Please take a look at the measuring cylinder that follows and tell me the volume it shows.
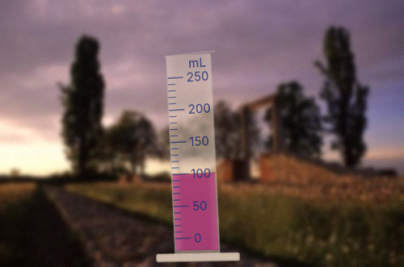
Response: 100 mL
